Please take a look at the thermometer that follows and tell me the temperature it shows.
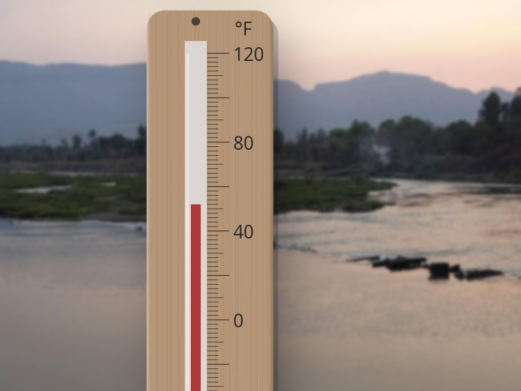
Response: 52 °F
